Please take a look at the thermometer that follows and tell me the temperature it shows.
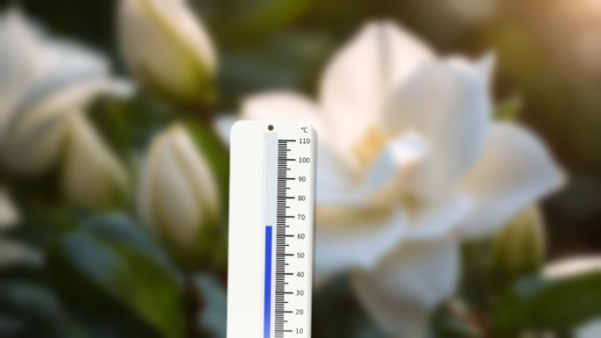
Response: 65 °C
